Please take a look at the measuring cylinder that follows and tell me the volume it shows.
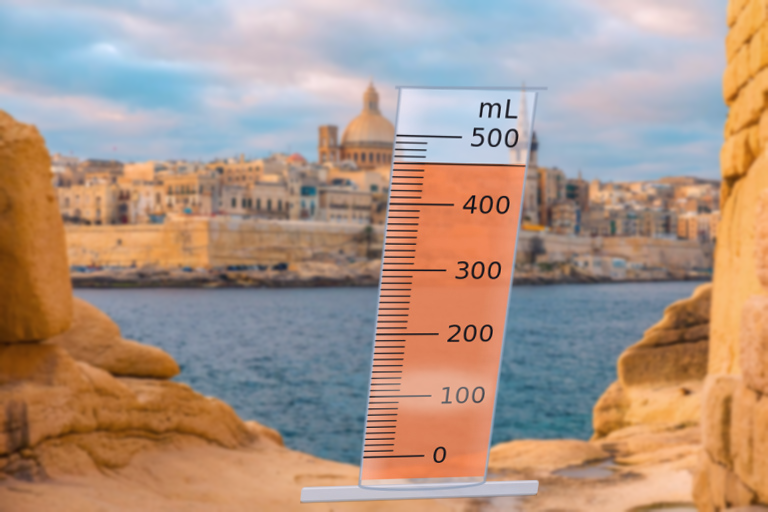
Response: 460 mL
